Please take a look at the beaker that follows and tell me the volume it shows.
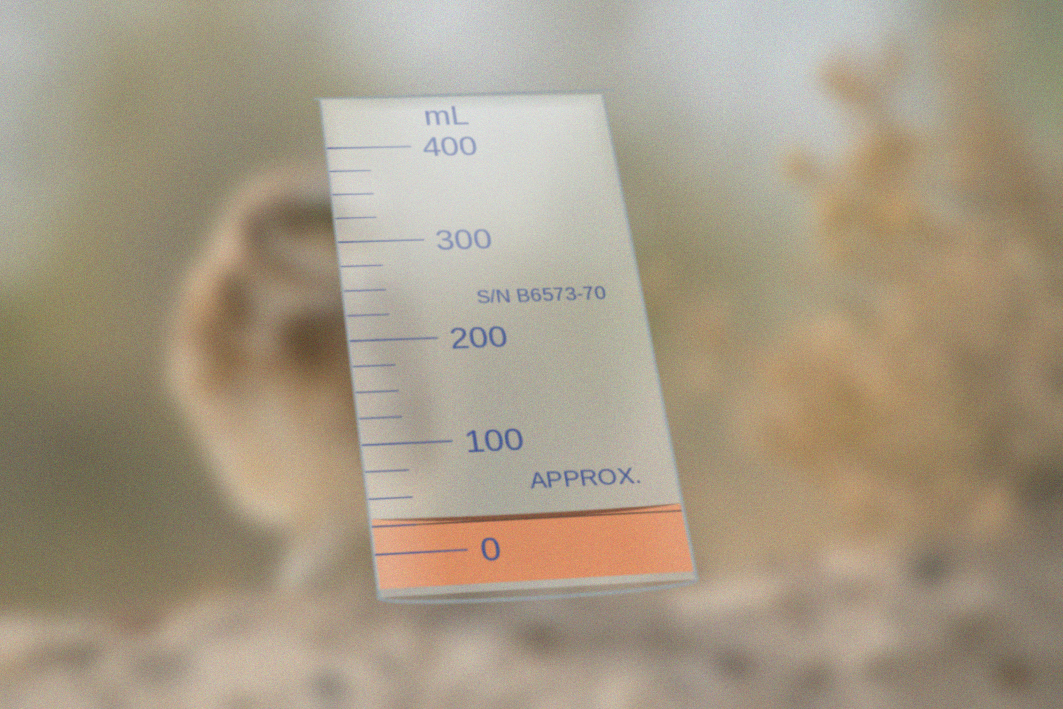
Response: 25 mL
